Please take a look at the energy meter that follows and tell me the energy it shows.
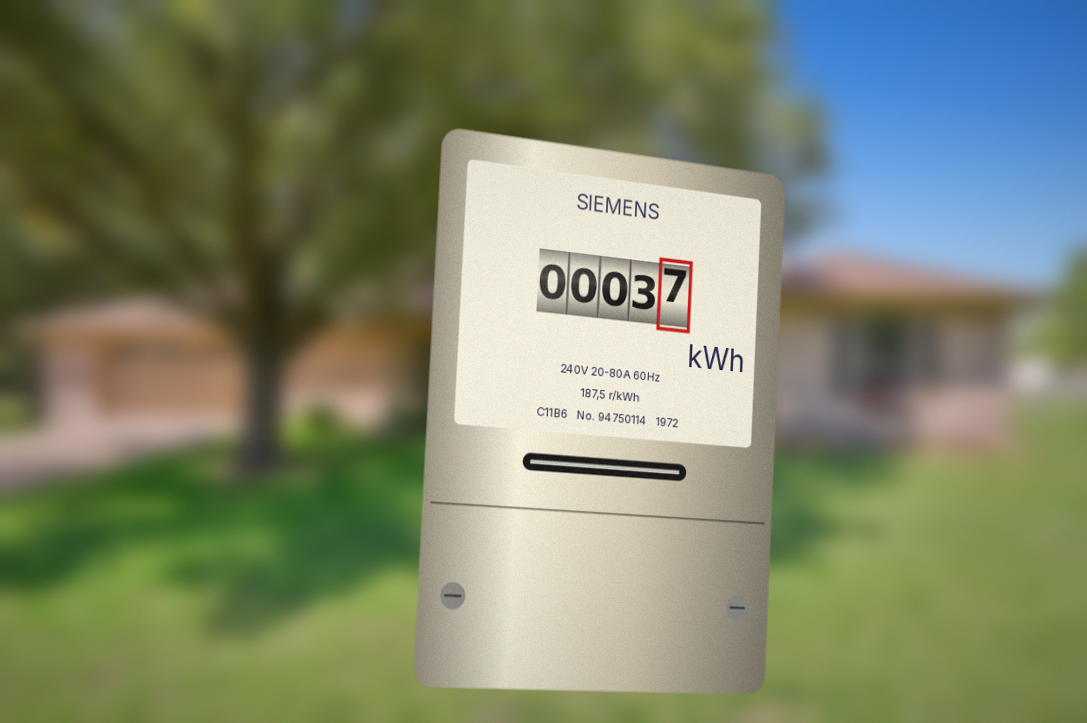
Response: 3.7 kWh
